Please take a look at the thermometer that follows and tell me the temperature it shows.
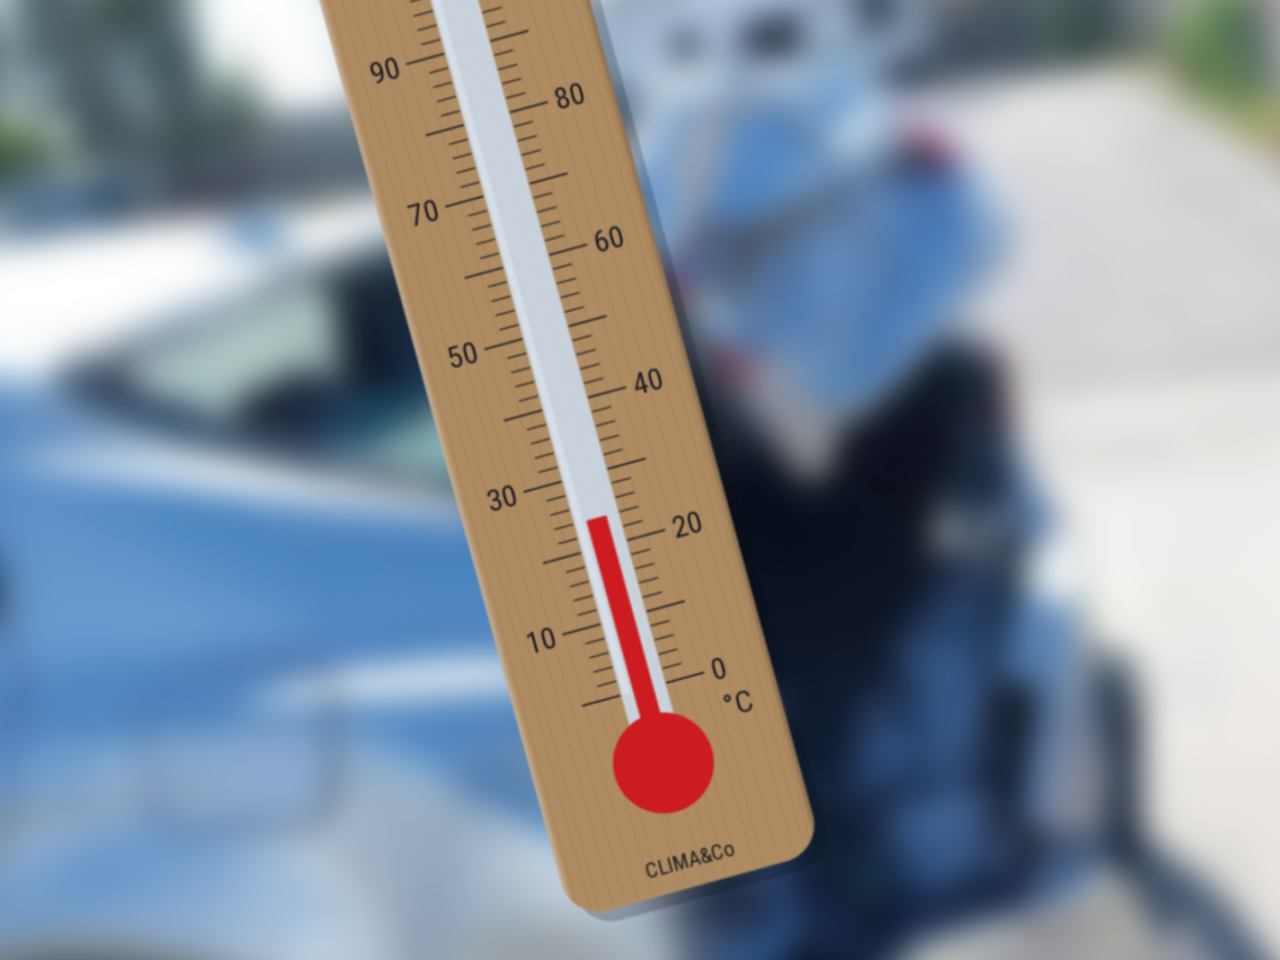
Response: 24 °C
